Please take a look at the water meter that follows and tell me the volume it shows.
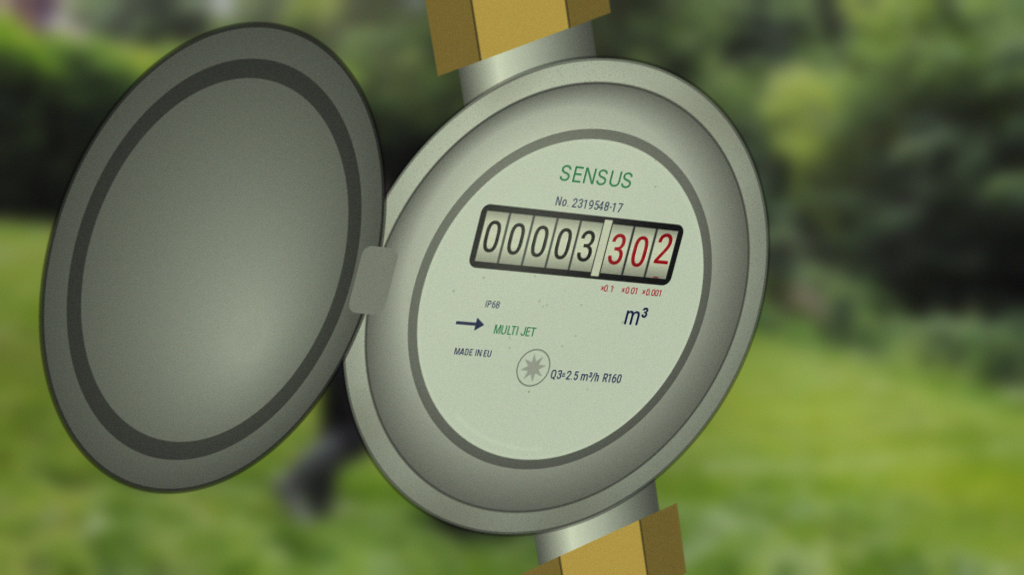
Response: 3.302 m³
